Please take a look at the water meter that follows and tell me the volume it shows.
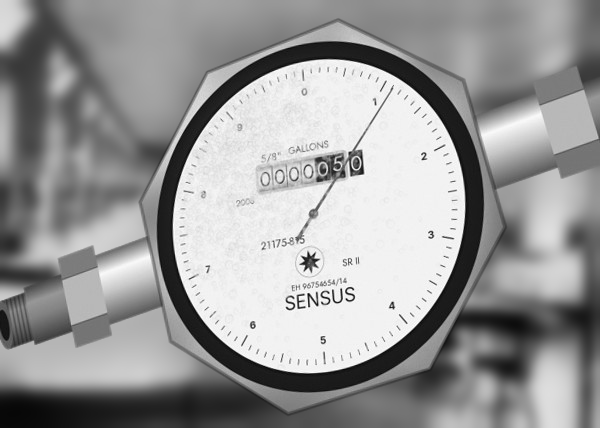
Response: 51.1 gal
